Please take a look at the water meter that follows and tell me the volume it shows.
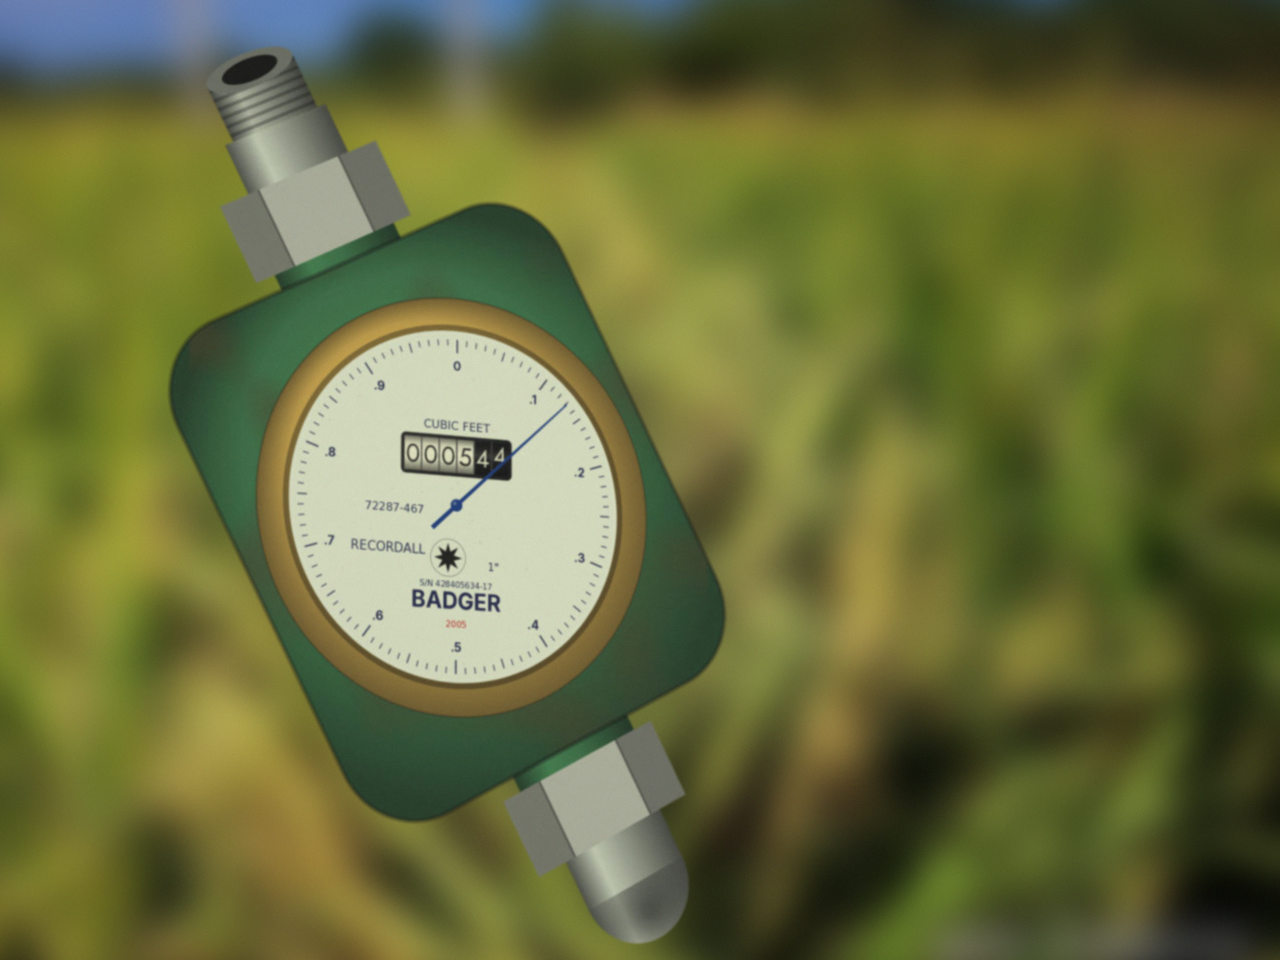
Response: 544.13 ft³
